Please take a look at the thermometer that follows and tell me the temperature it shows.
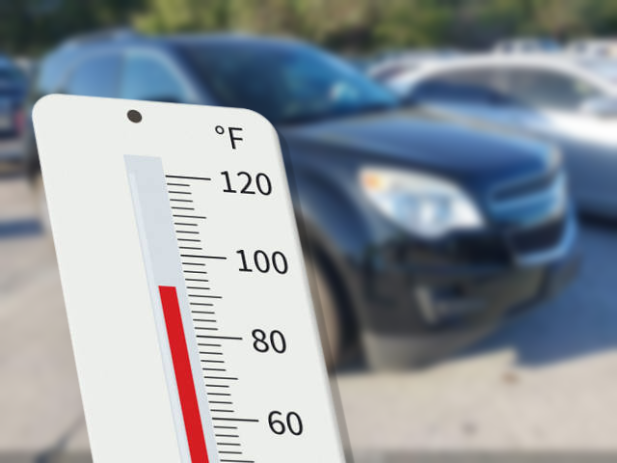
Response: 92 °F
